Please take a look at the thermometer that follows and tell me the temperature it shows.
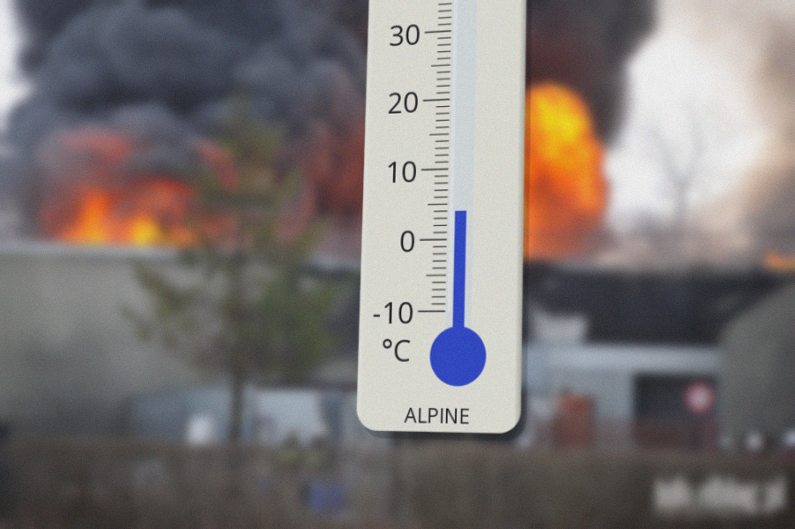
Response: 4 °C
